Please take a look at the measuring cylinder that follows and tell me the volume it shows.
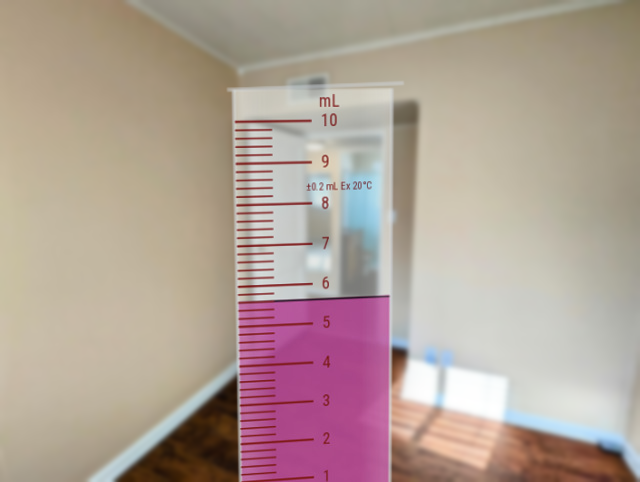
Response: 5.6 mL
